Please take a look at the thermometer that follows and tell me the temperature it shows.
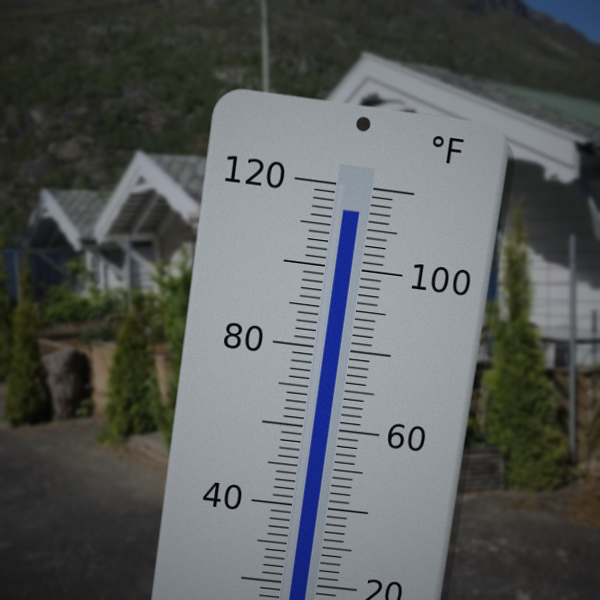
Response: 114 °F
